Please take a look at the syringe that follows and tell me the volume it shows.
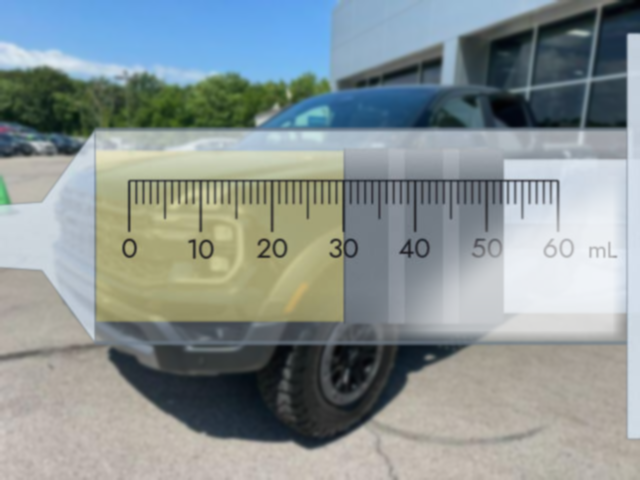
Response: 30 mL
